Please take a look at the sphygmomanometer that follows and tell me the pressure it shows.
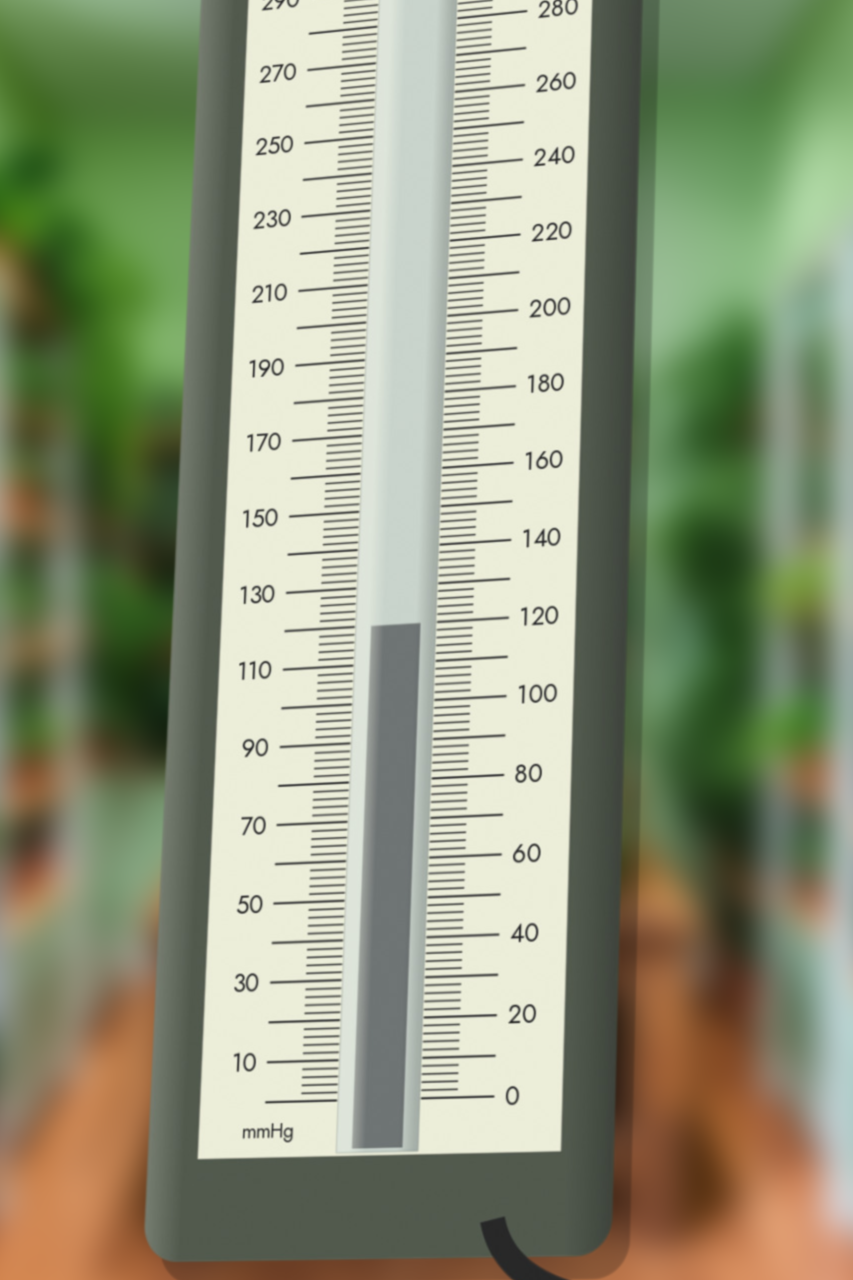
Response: 120 mmHg
